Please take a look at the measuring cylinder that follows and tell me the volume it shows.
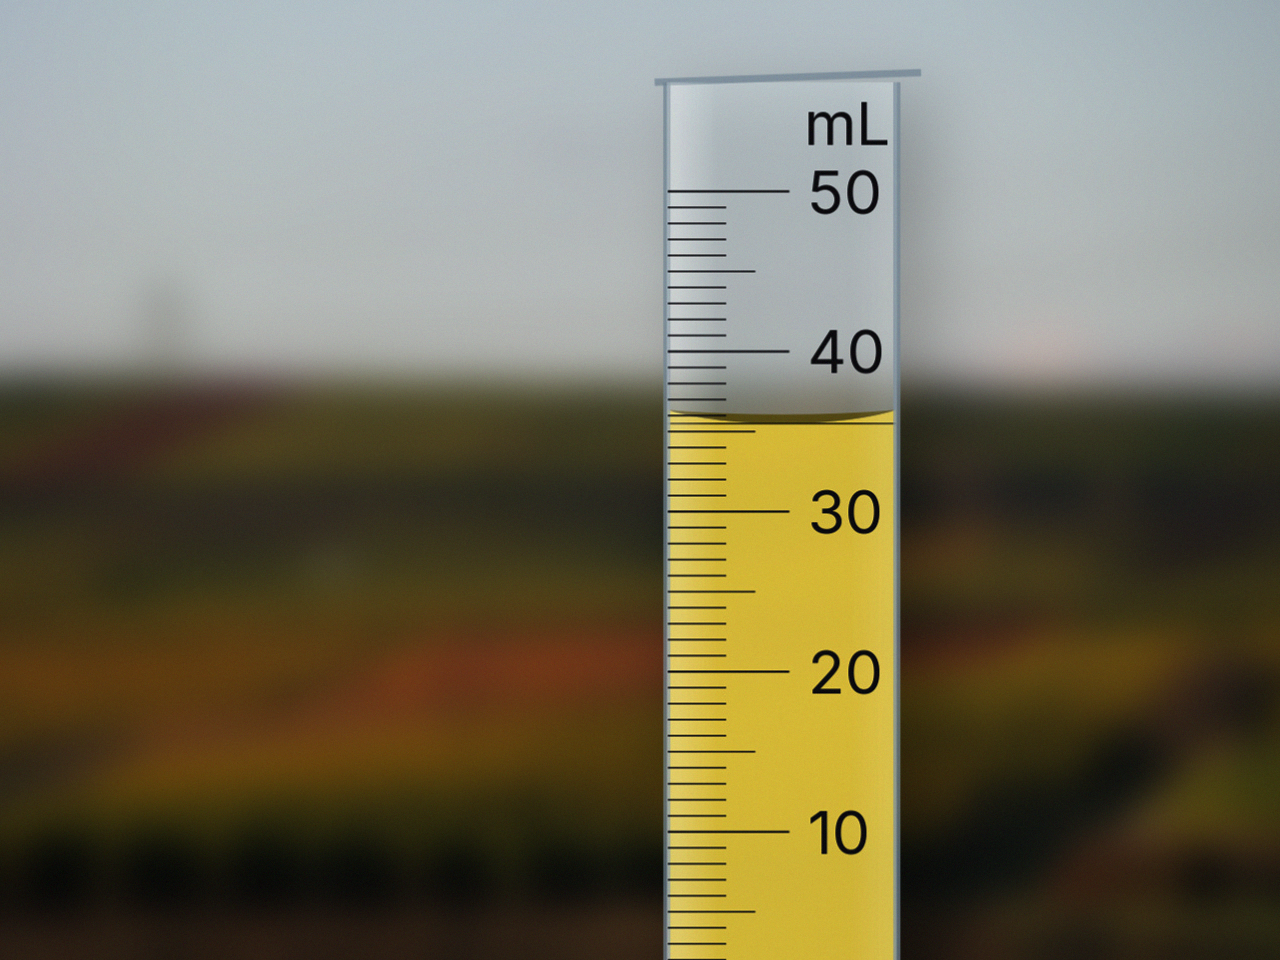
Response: 35.5 mL
